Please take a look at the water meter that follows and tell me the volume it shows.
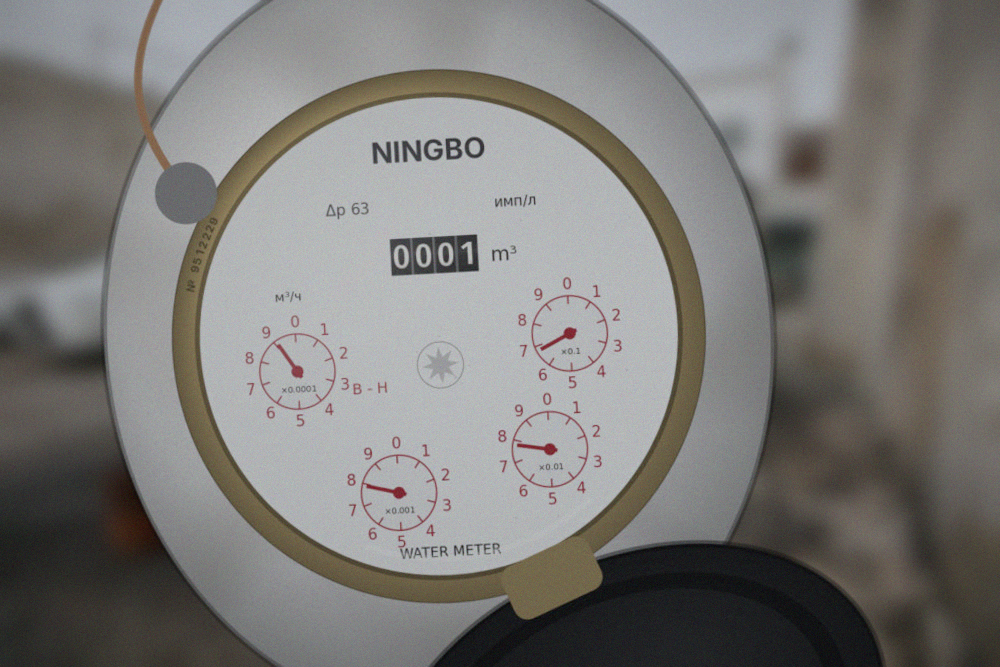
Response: 1.6779 m³
